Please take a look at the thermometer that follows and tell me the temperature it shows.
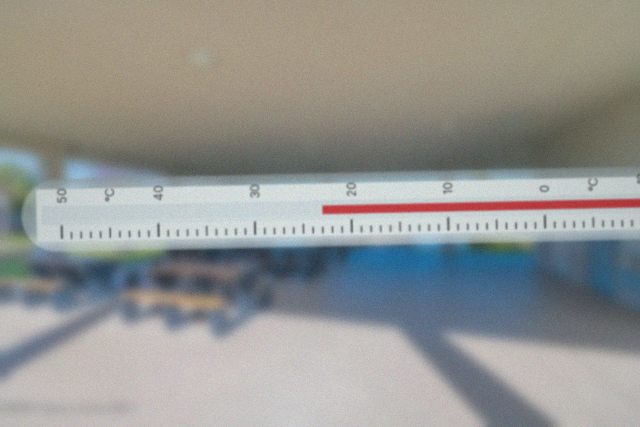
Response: 23 °C
